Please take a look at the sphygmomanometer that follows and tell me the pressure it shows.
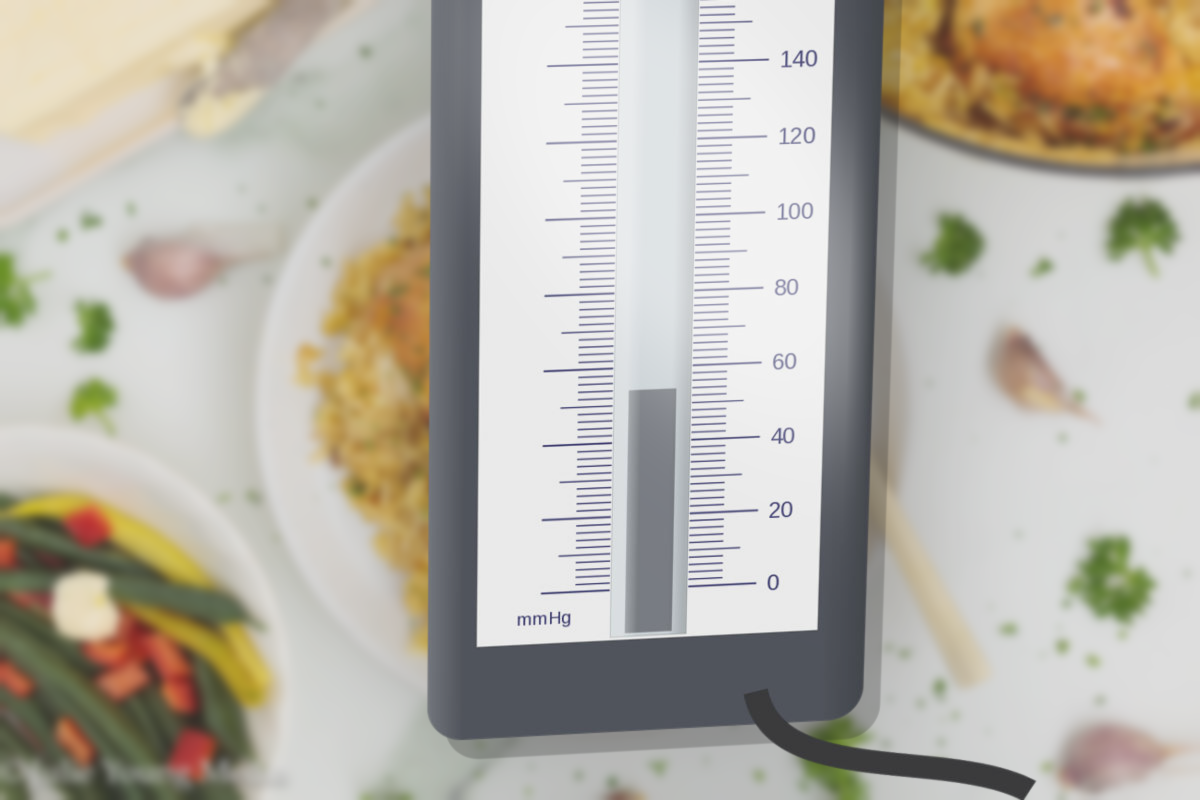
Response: 54 mmHg
